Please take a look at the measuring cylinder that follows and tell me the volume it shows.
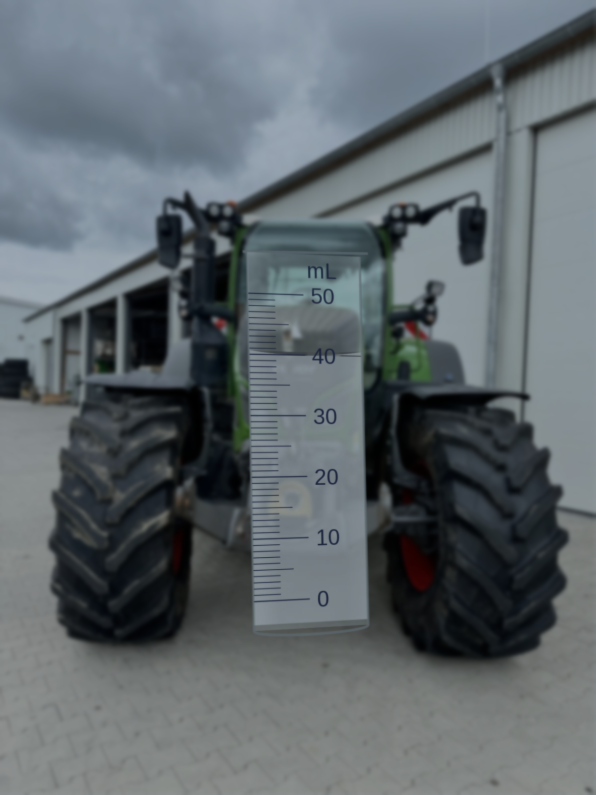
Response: 40 mL
